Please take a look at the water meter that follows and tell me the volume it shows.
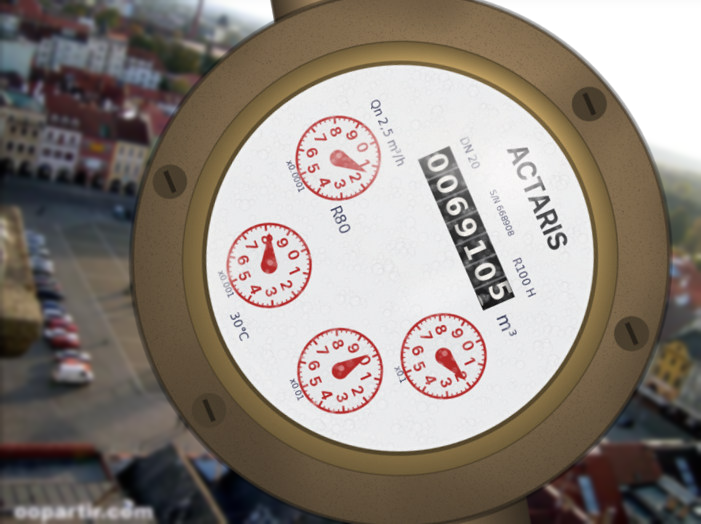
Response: 69105.1981 m³
